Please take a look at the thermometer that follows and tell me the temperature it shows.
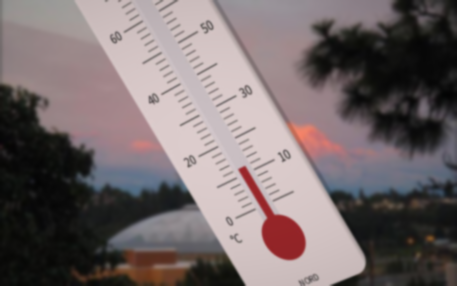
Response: 12 °C
